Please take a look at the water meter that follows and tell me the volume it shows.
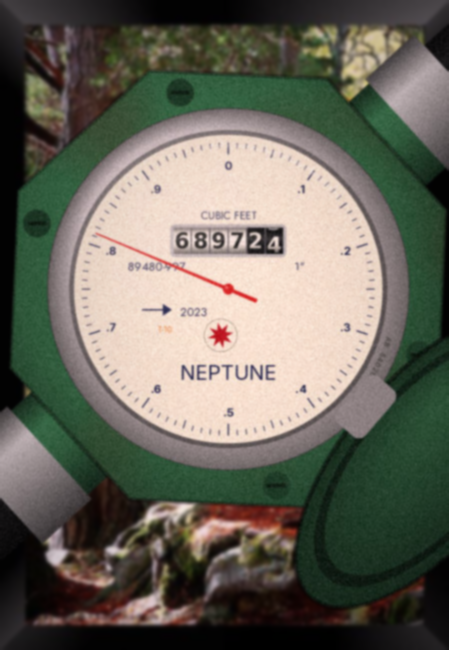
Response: 689723.81 ft³
